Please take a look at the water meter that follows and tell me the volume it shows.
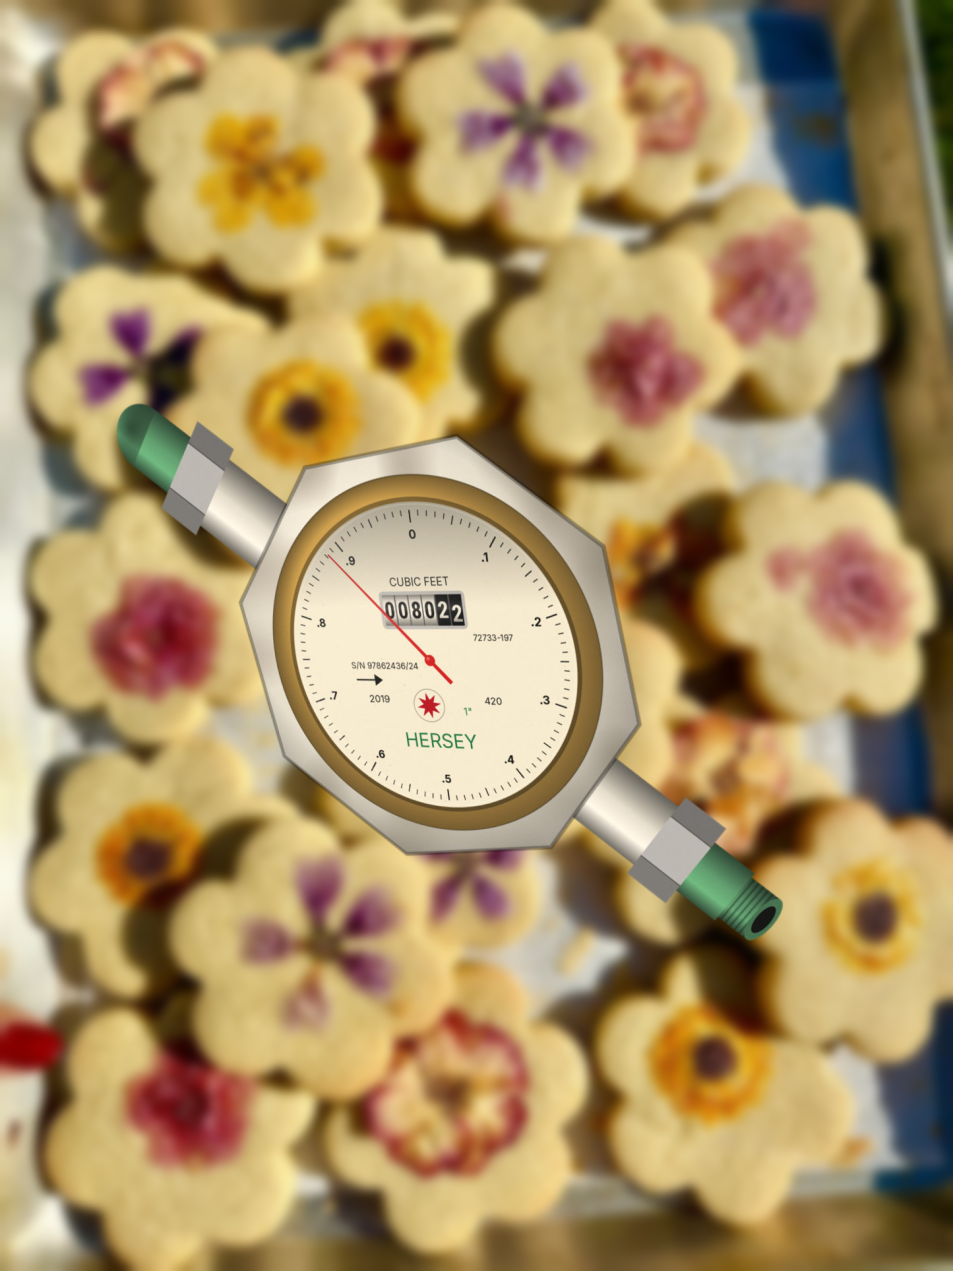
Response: 8021.88 ft³
